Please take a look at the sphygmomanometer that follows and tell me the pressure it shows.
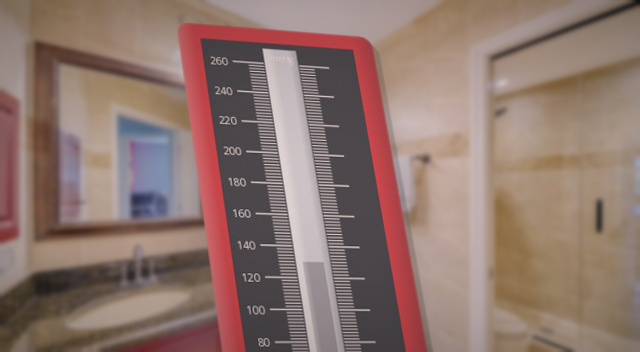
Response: 130 mmHg
